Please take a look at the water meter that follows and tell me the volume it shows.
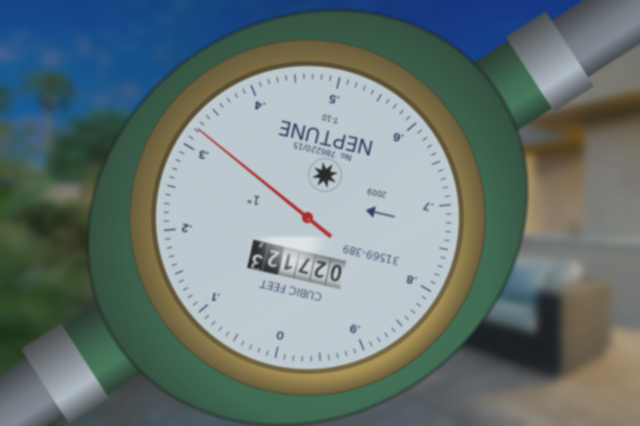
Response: 27123.32 ft³
